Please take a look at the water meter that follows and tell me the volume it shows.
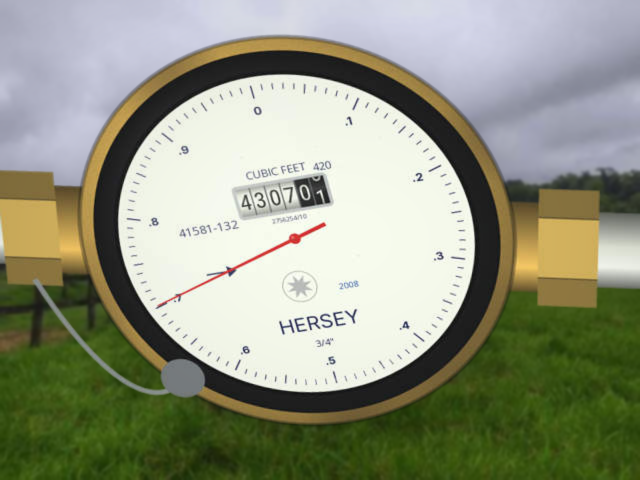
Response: 430700.70 ft³
